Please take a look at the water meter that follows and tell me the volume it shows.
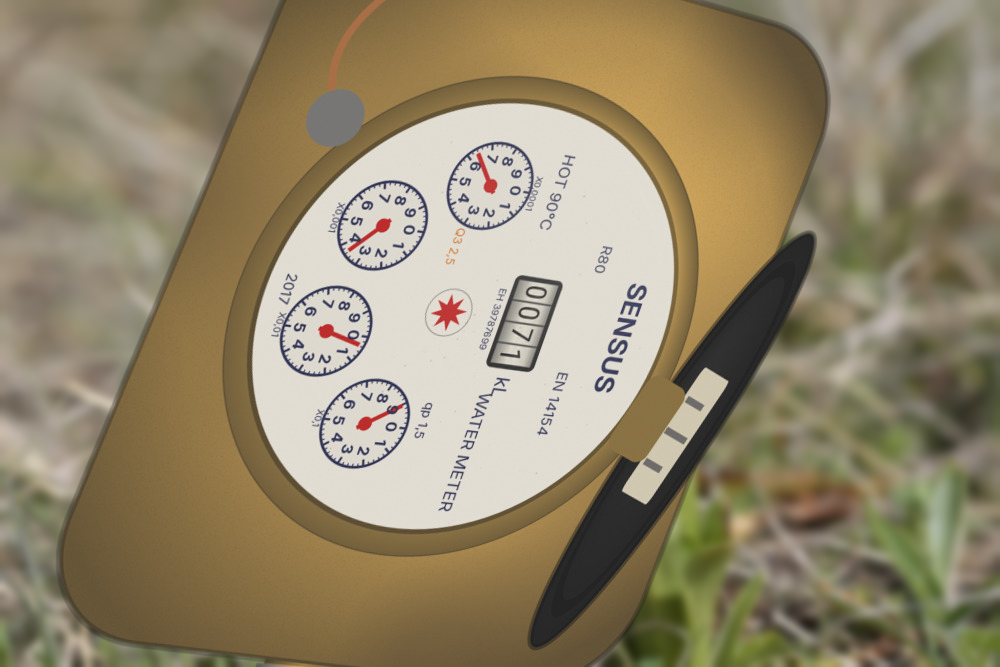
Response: 70.9036 kL
